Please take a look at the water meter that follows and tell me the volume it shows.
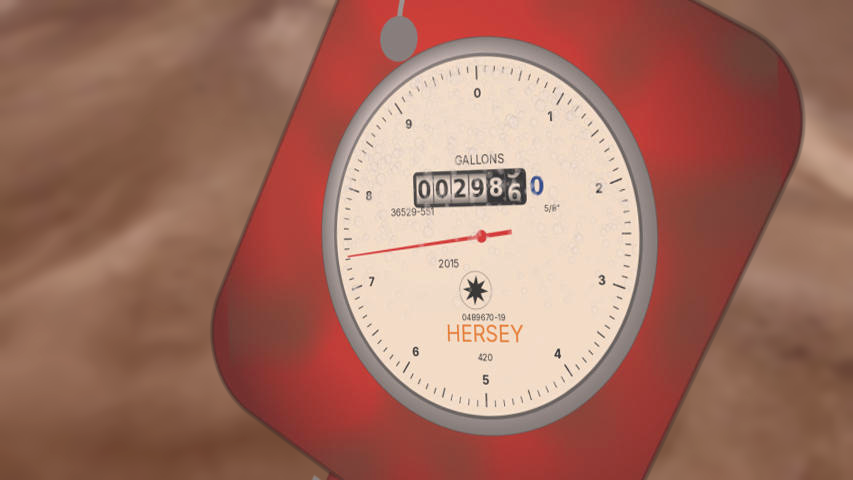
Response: 29857.3 gal
